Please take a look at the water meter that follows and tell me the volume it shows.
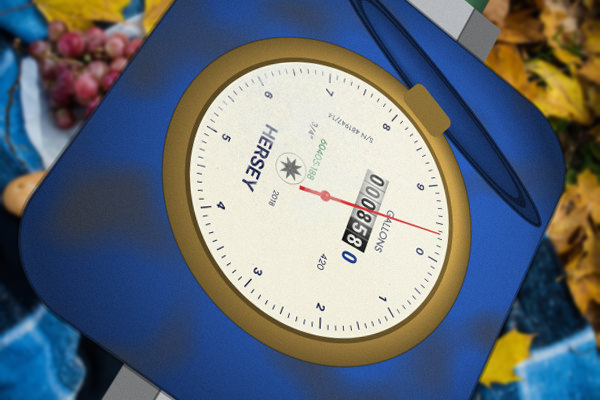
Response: 8579.6 gal
